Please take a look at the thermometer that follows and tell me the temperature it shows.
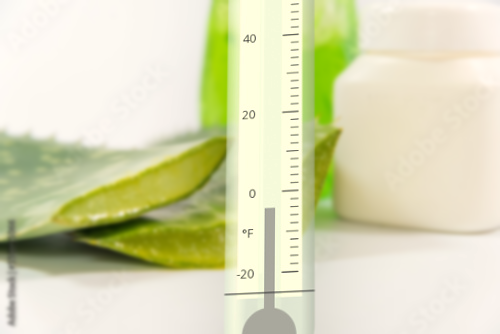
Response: -4 °F
